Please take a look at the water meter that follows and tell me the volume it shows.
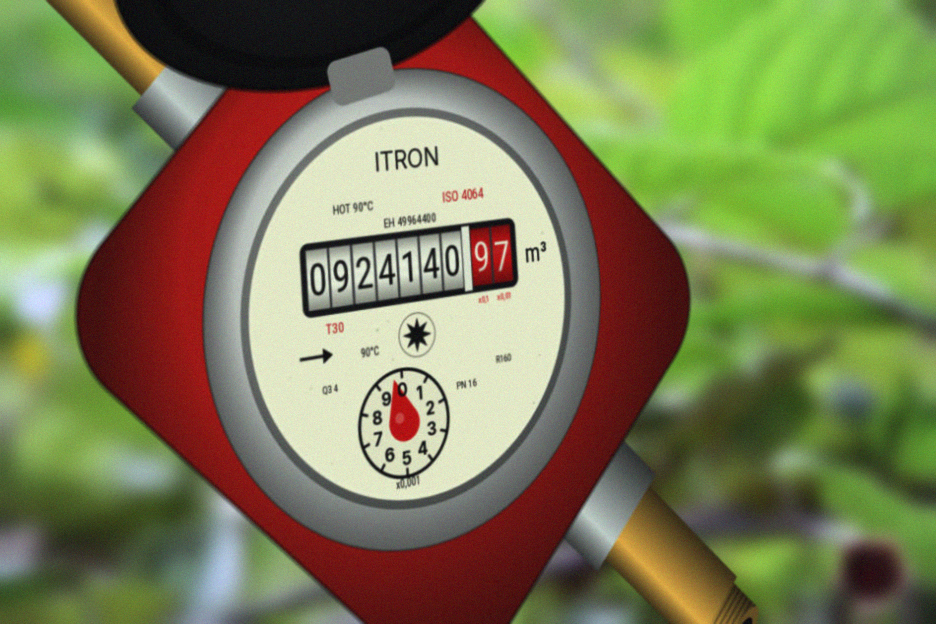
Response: 924140.969 m³
